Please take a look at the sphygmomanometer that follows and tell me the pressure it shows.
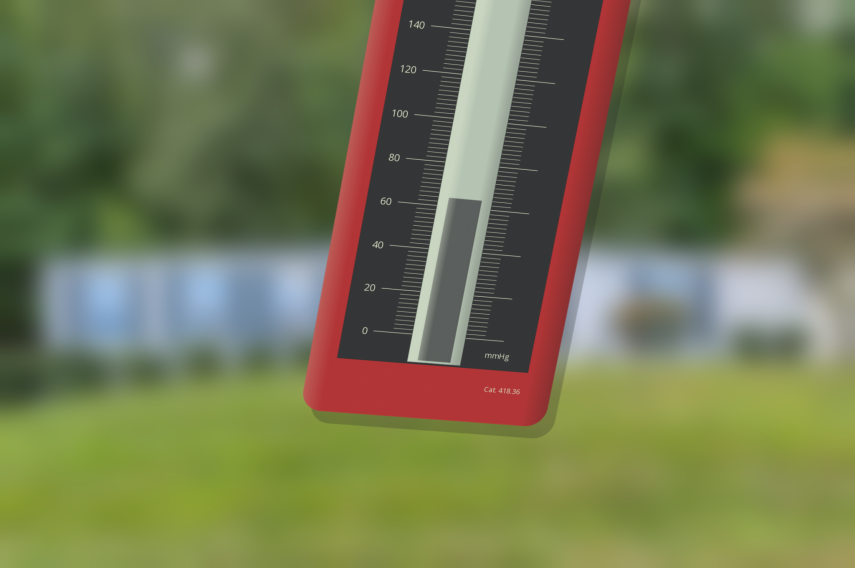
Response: 64 mmHg
